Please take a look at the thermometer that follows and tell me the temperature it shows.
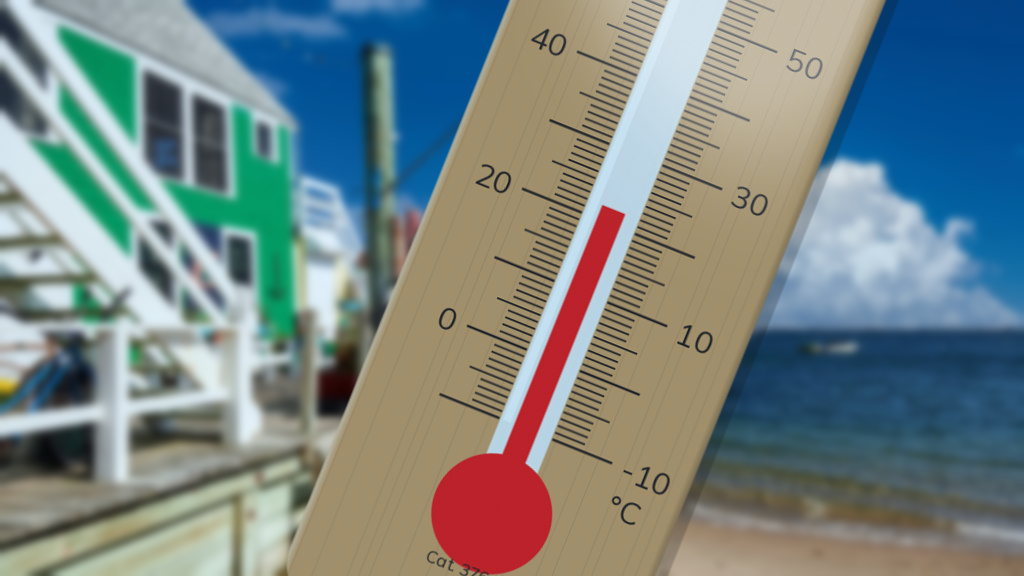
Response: 22 °C
